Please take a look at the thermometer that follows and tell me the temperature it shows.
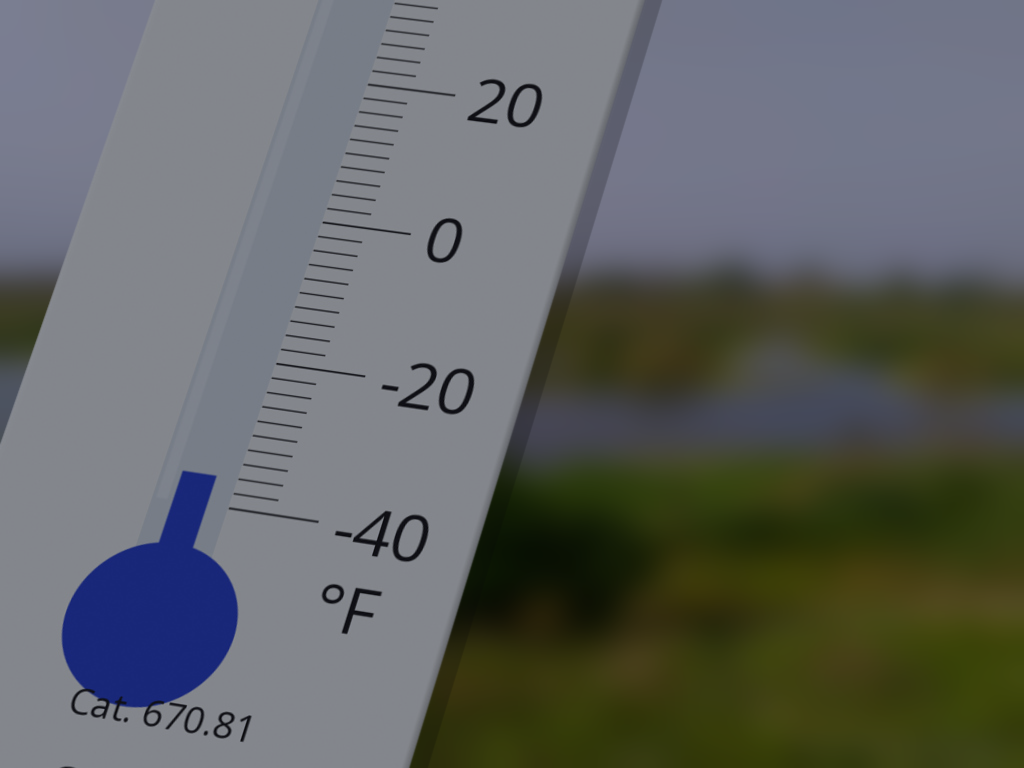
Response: -36 °F
